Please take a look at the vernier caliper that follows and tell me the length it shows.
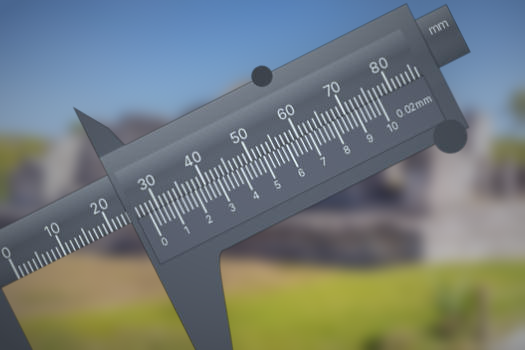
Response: 28.0 mm
